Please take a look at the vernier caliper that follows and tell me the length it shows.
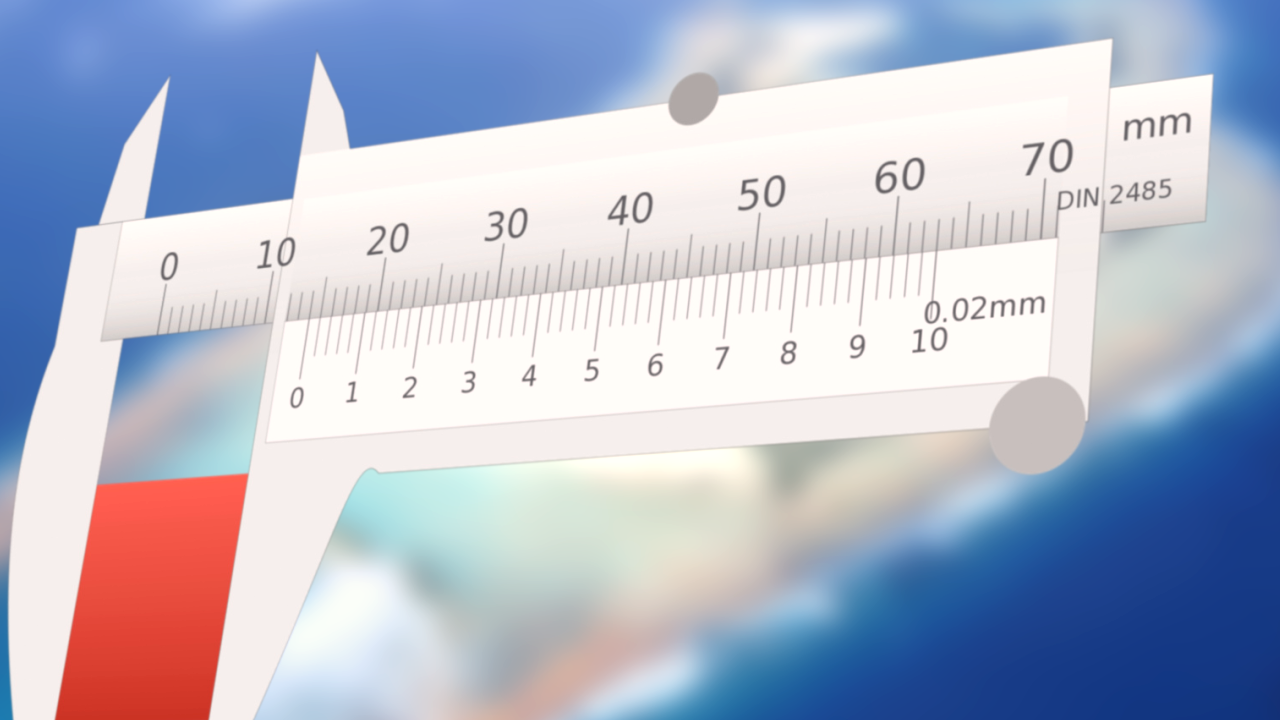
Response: 14.0 mm
